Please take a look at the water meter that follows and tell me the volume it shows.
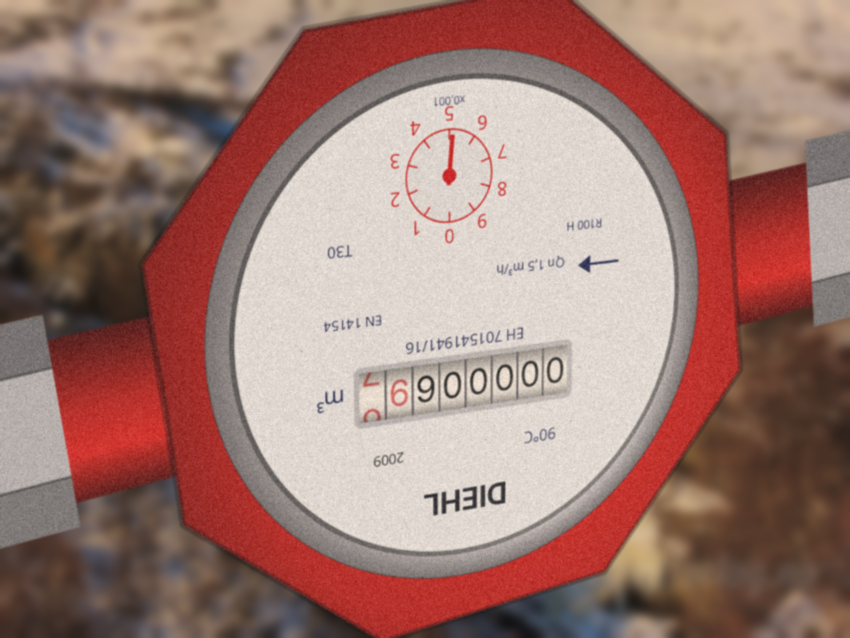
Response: 6.965 m³
